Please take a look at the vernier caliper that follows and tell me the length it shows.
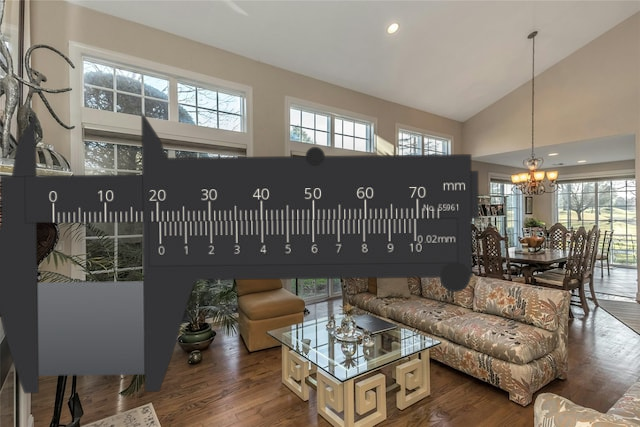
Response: 20.5 mm
